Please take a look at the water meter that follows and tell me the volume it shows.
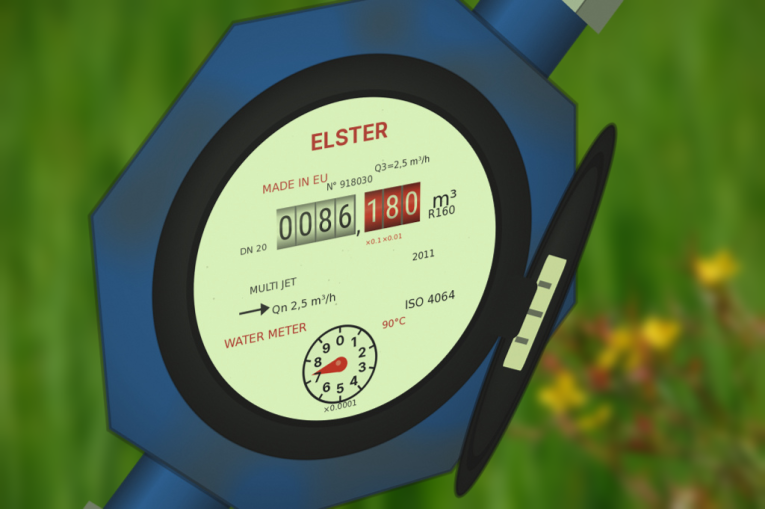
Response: 86.1807 m³
